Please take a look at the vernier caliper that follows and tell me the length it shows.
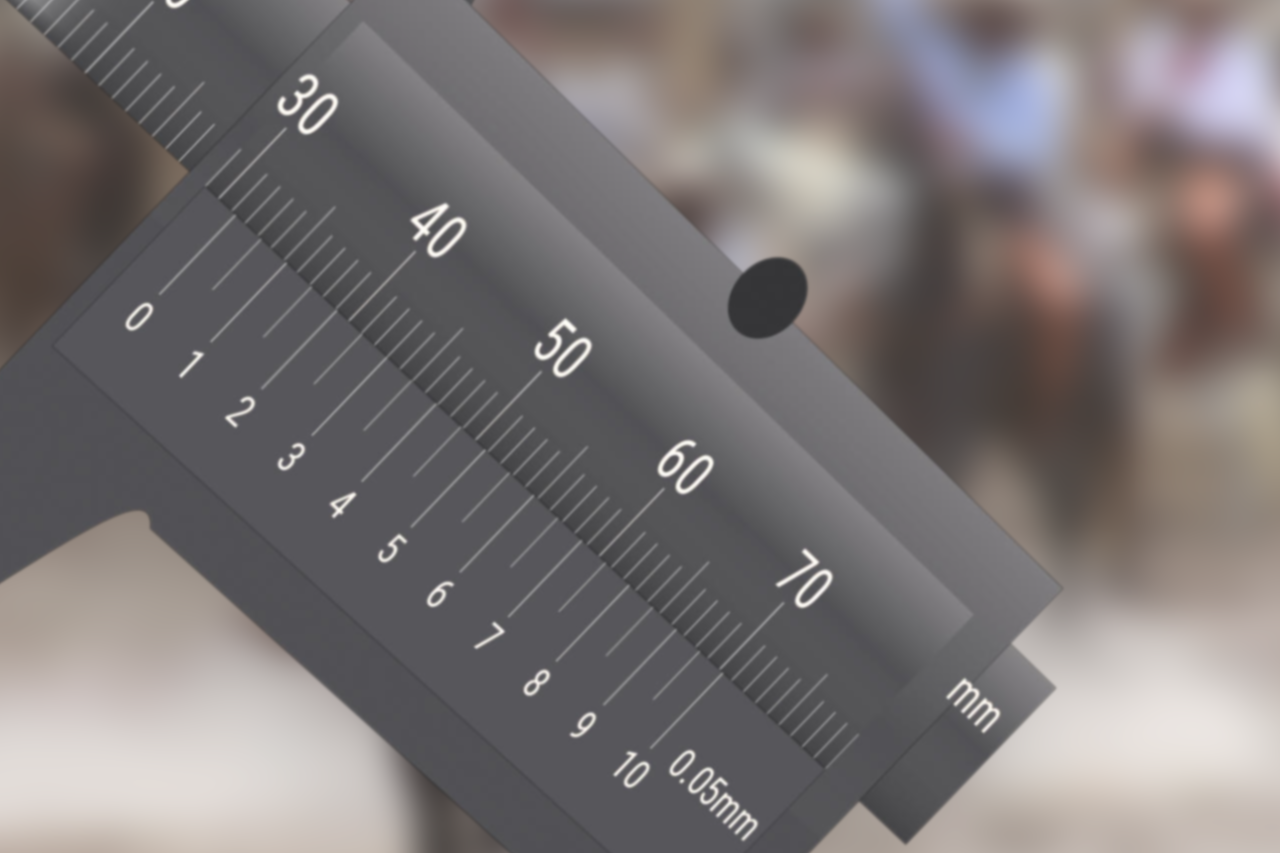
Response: 31.3 mm
